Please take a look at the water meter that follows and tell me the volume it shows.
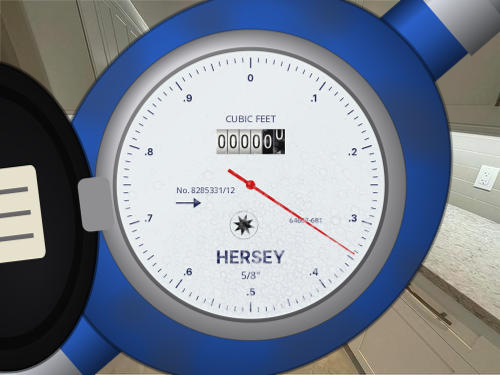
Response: 0.34 ft³
